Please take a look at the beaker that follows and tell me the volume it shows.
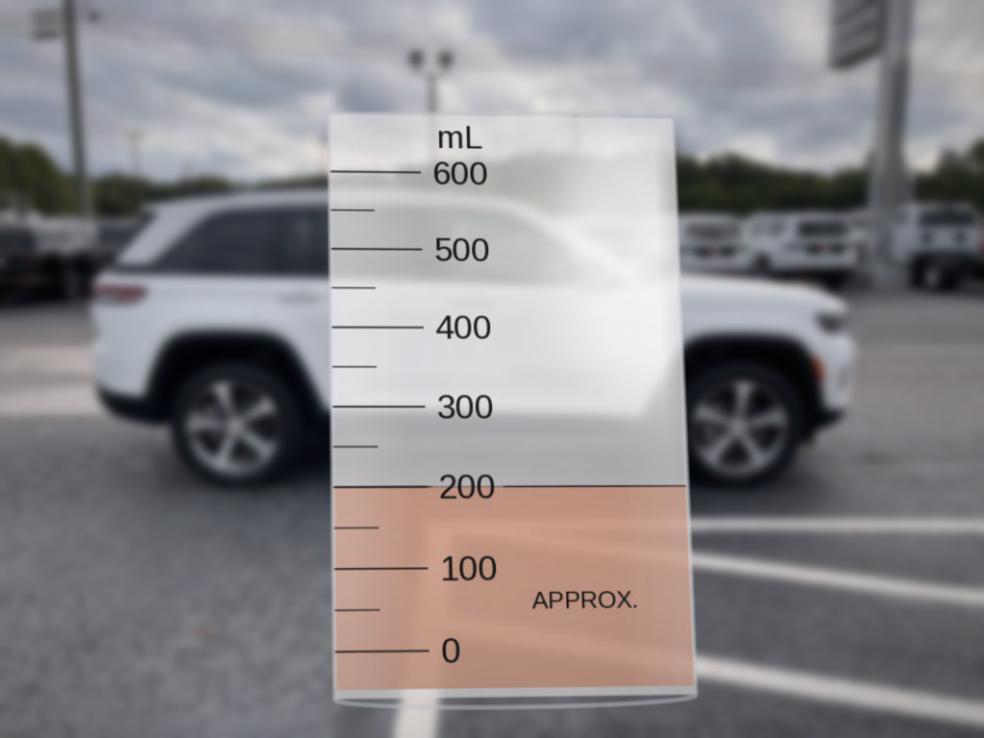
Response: 200 mL
